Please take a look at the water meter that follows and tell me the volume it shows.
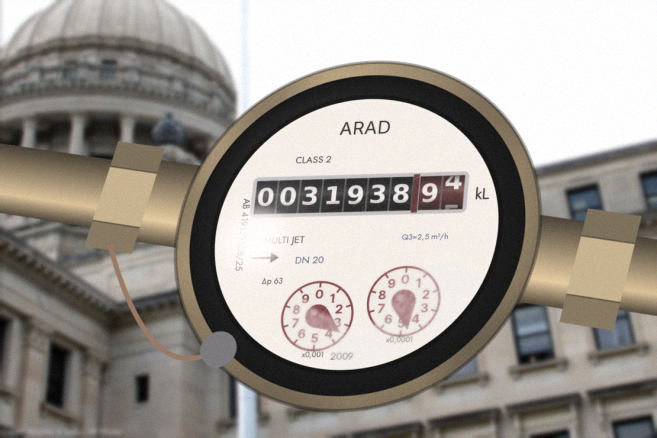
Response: 31938.9434 kL
